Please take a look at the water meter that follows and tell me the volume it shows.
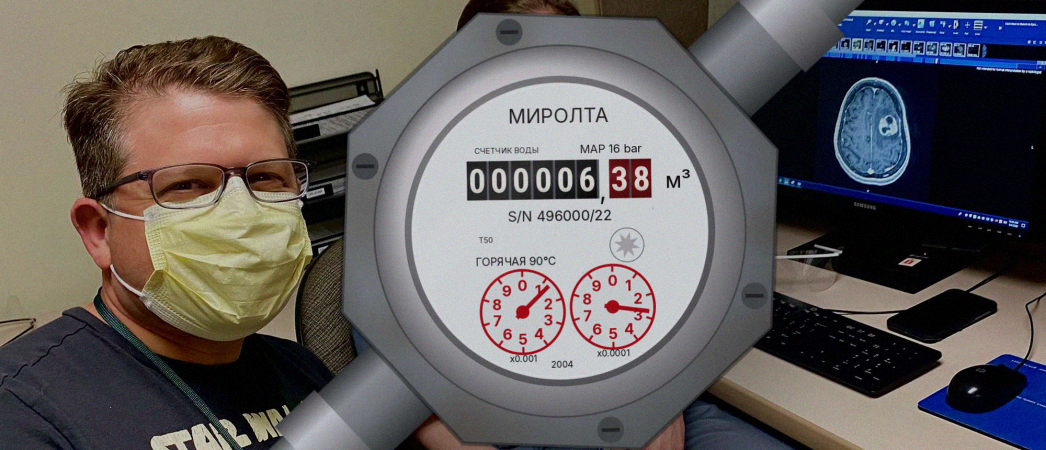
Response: 6.3812 m³
